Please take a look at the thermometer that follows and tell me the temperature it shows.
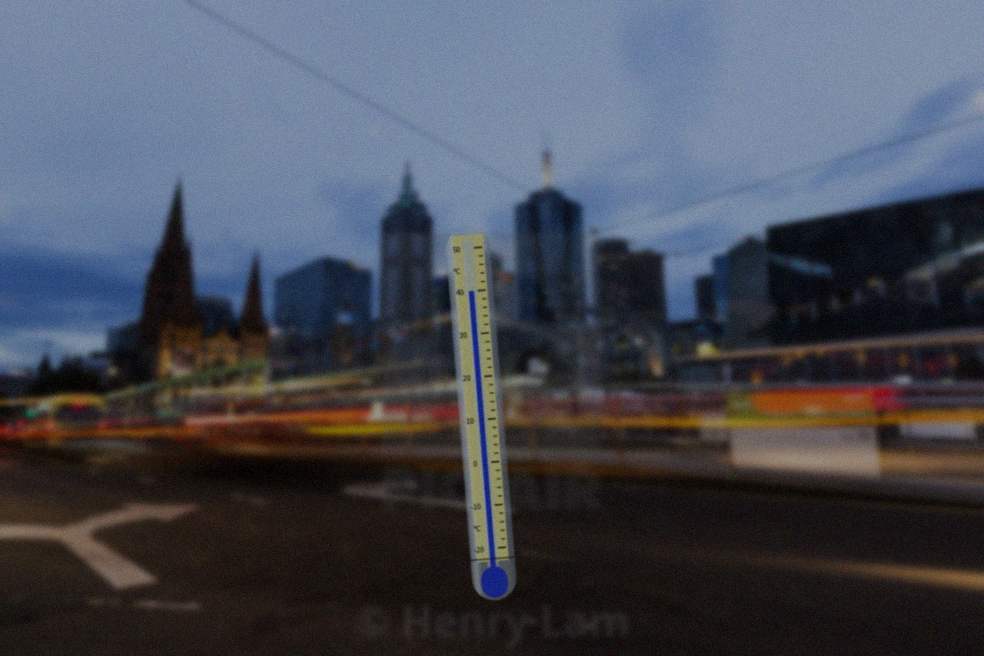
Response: 40 °C
